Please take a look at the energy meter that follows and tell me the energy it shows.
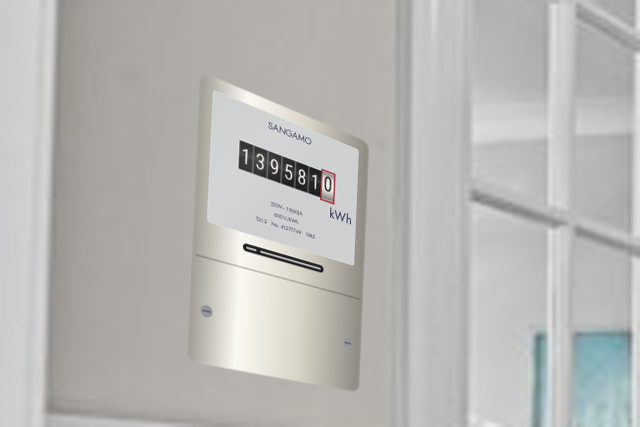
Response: 139581.0 kWh
